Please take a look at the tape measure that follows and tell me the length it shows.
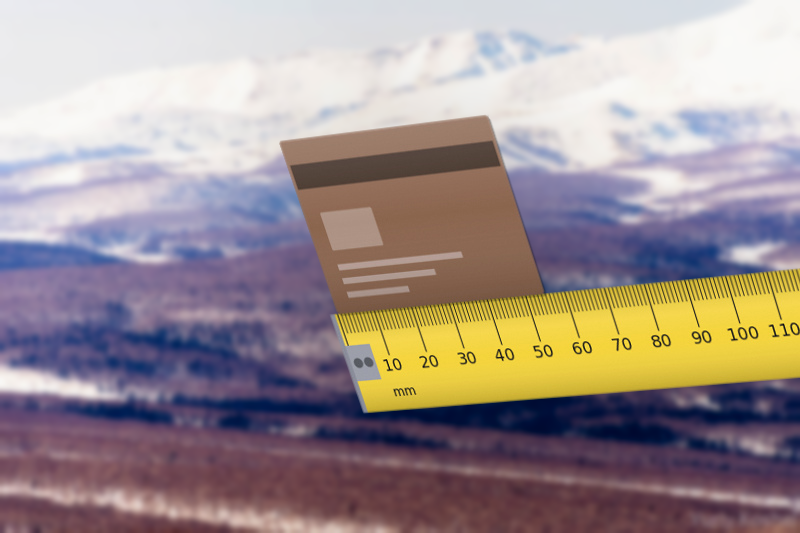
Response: 55 mm
